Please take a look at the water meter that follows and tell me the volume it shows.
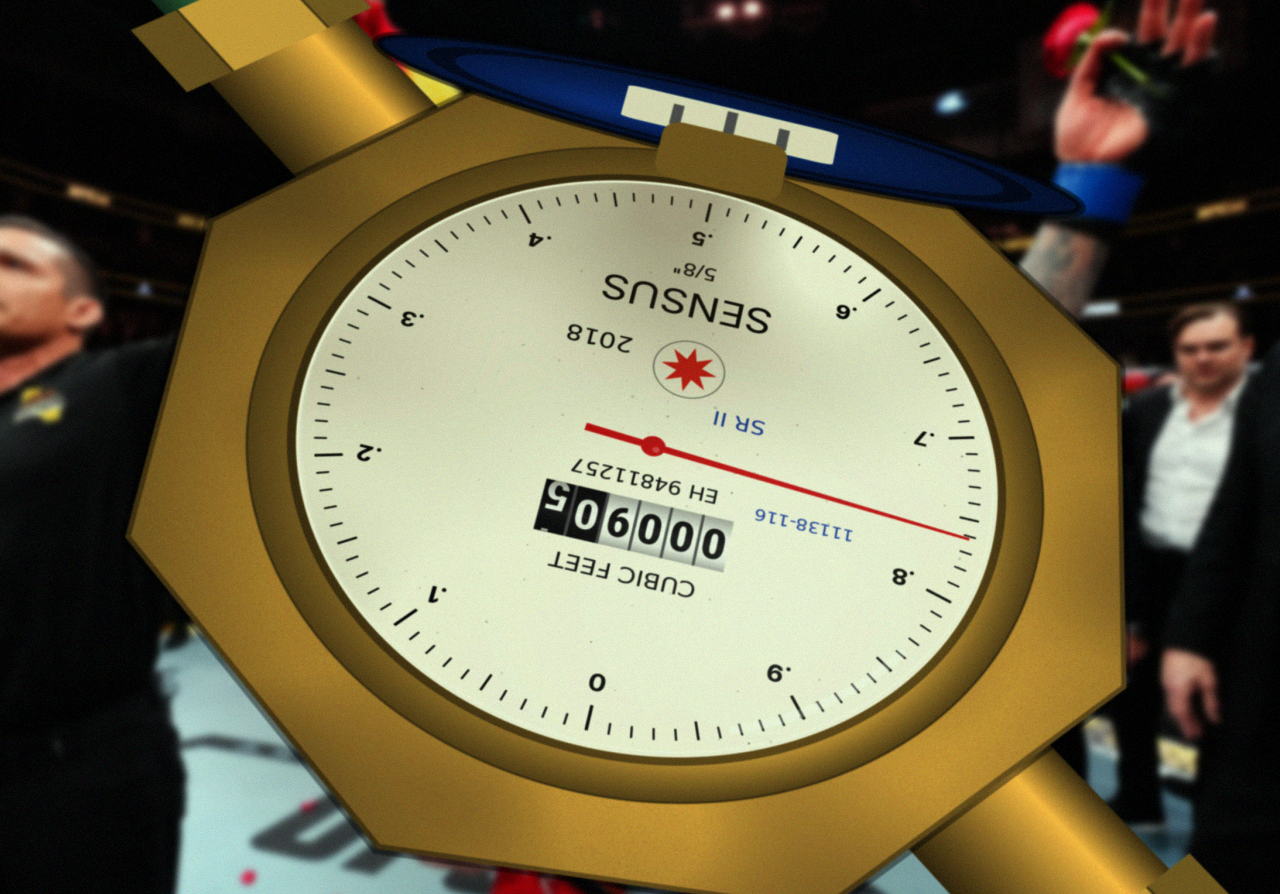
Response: 904.76 ft³
